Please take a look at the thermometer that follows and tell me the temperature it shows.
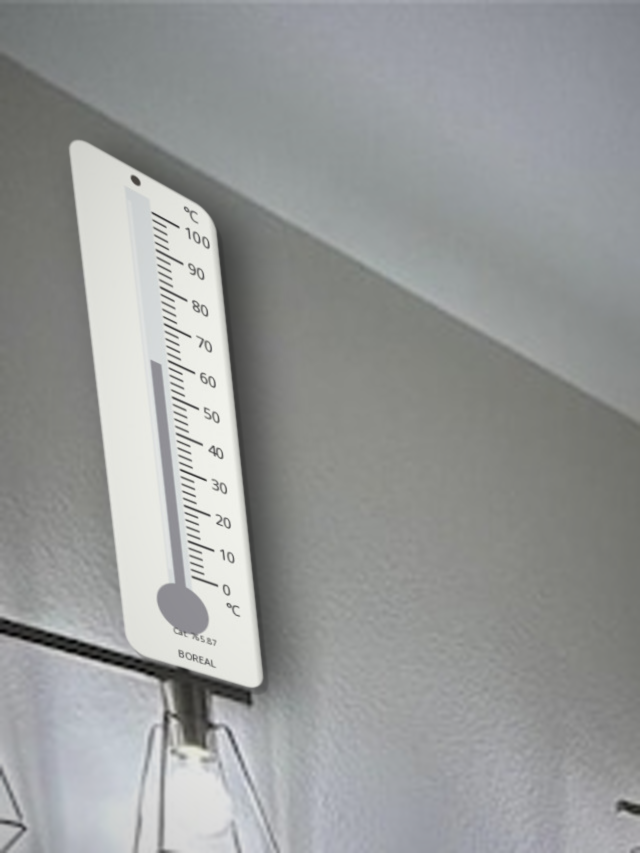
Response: 58 °C
